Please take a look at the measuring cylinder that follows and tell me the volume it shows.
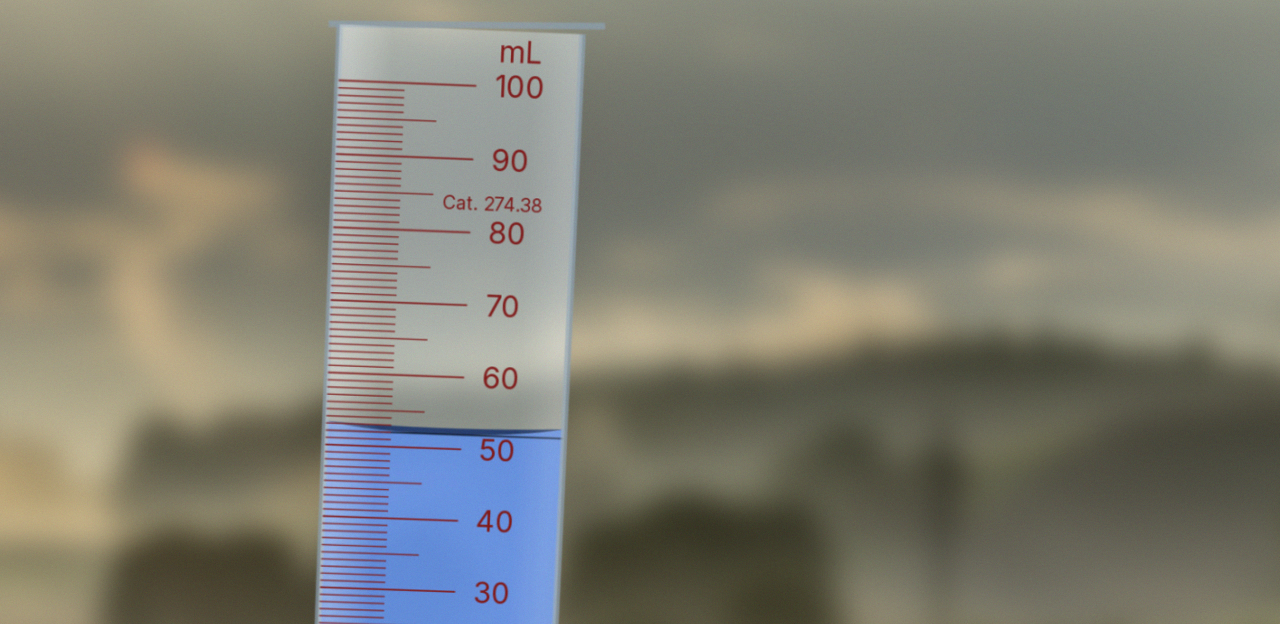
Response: 52 mL
